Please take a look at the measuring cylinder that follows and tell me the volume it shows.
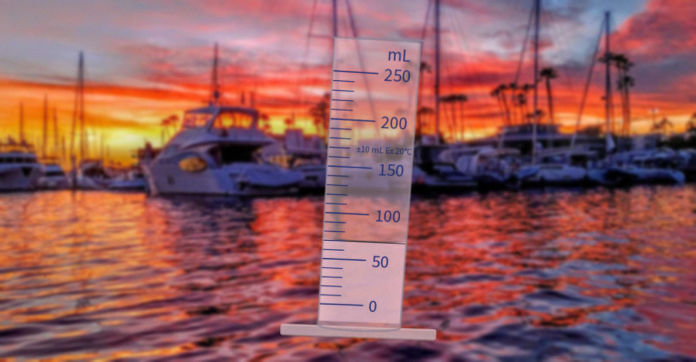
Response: 70 mL
